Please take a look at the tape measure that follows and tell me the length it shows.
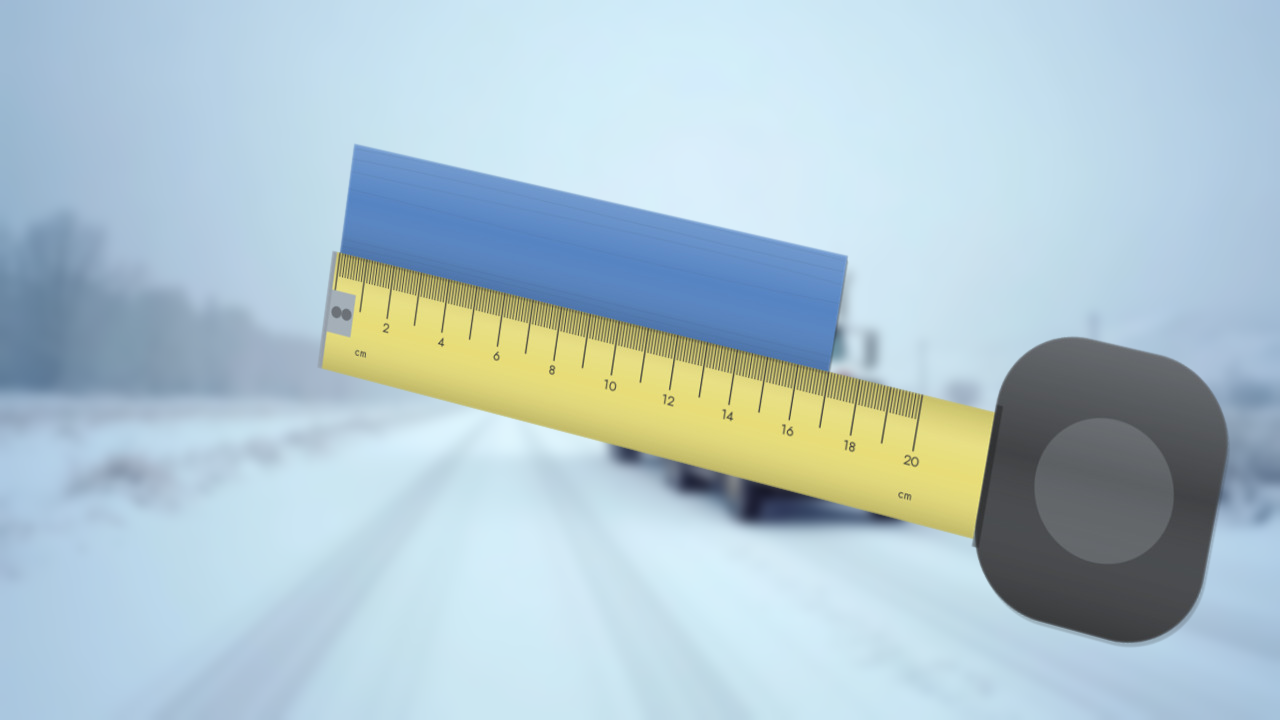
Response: 17 cm
